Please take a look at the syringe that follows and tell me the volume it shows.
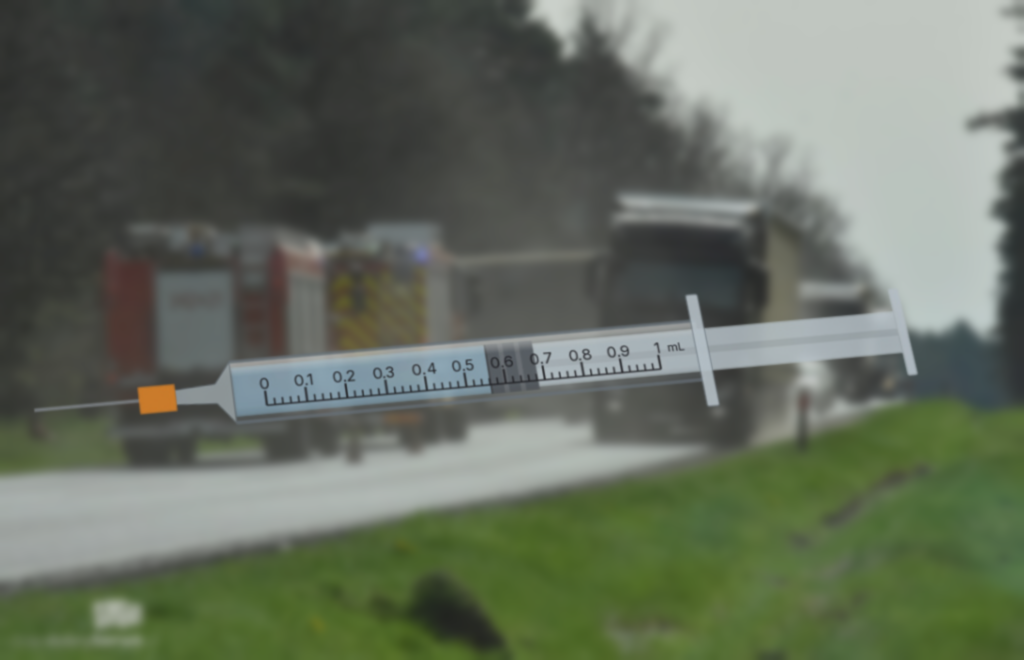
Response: 0.56 mL
